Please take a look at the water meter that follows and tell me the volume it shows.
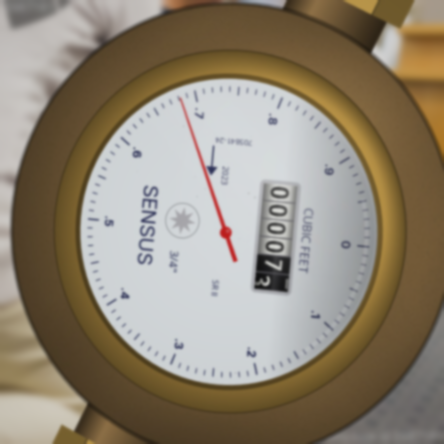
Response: 72.68 ft³
